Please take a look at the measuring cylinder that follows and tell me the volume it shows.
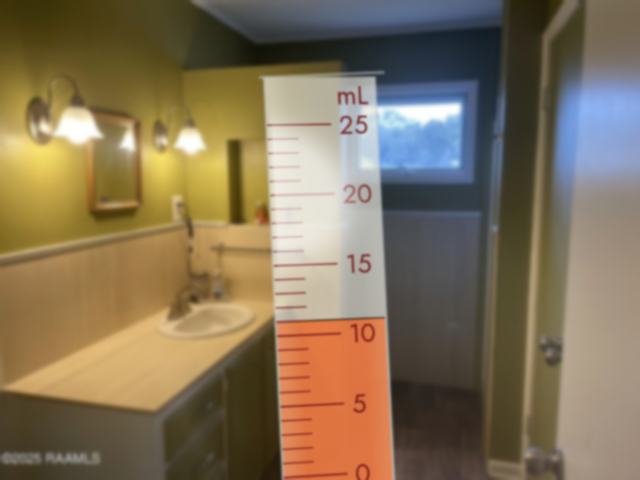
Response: 11 mL
